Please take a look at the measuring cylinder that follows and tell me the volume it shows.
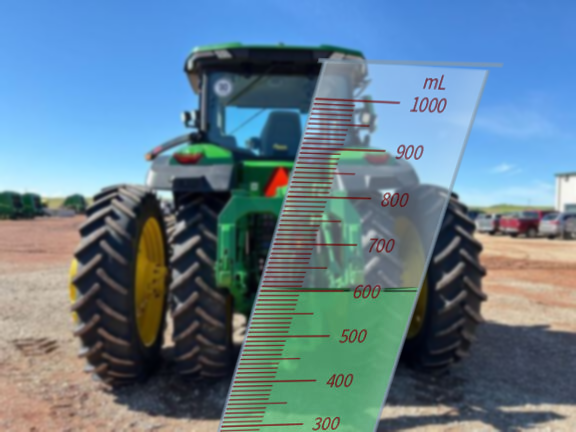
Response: 600 mL
